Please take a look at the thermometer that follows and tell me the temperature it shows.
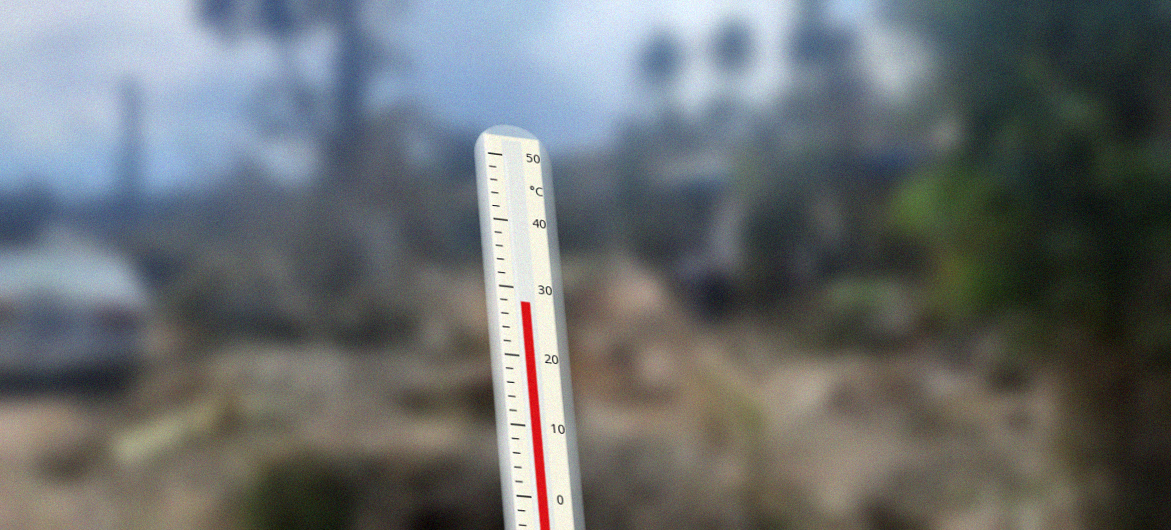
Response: 28 °C
